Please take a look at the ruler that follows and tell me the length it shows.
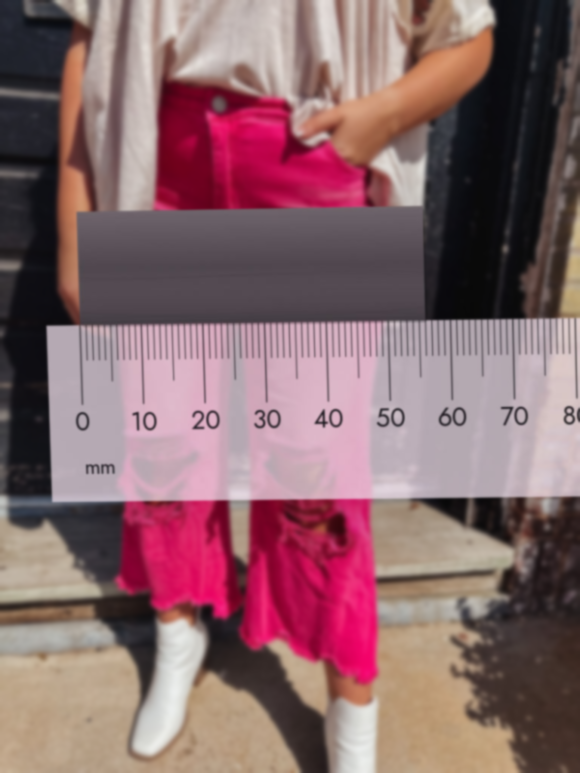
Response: 56 mm
